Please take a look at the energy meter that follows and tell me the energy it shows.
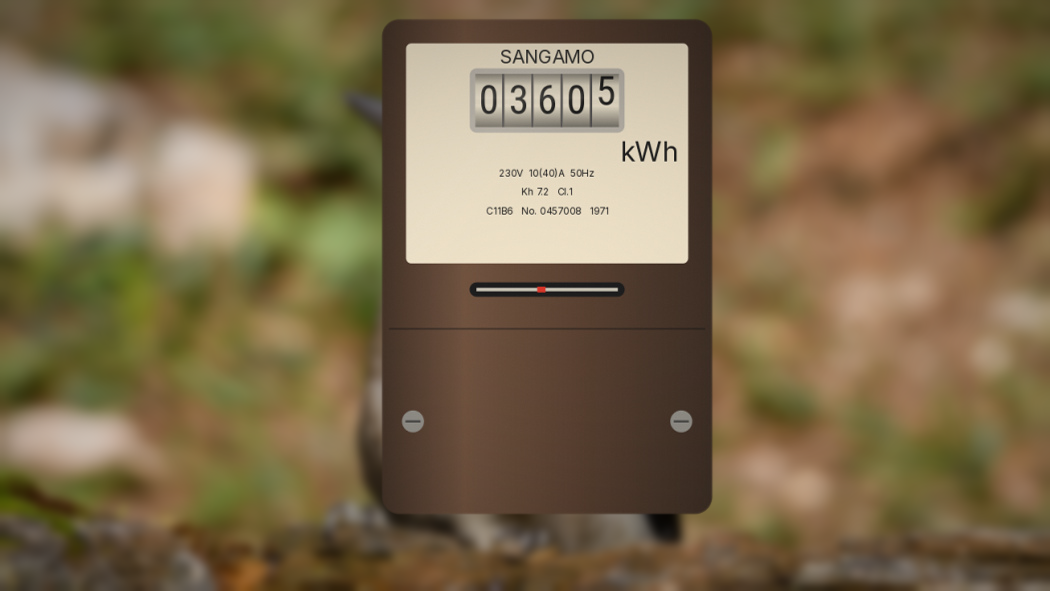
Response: 3605 kWh
